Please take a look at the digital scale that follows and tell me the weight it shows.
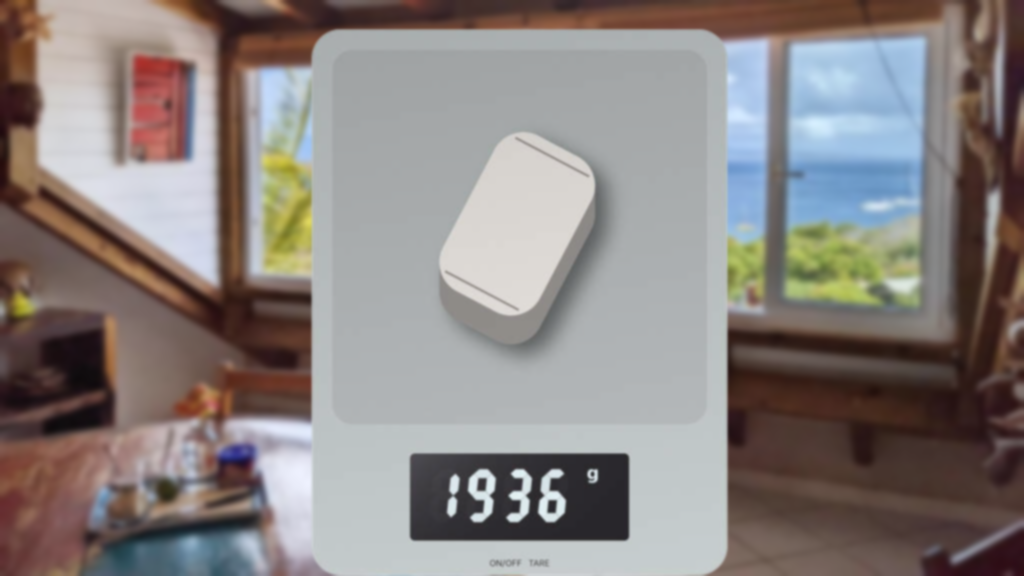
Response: 1936 g
